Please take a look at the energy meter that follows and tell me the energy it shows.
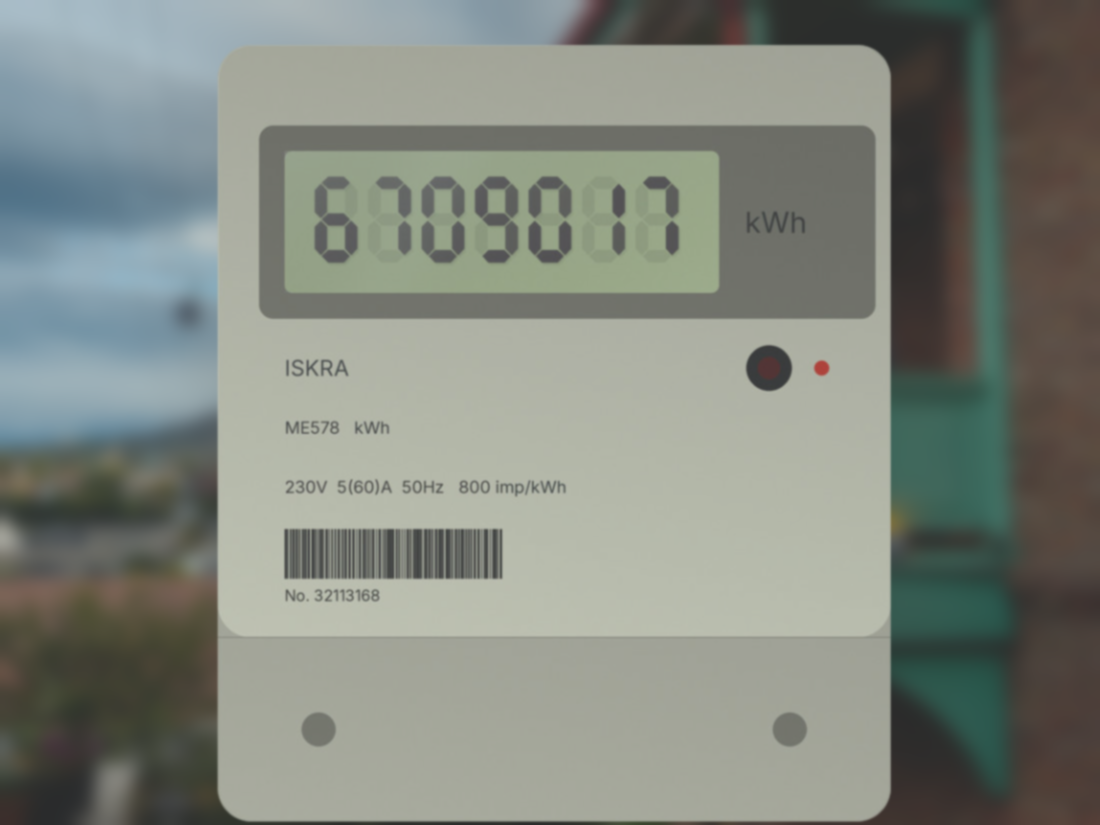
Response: 6709017 kWh
